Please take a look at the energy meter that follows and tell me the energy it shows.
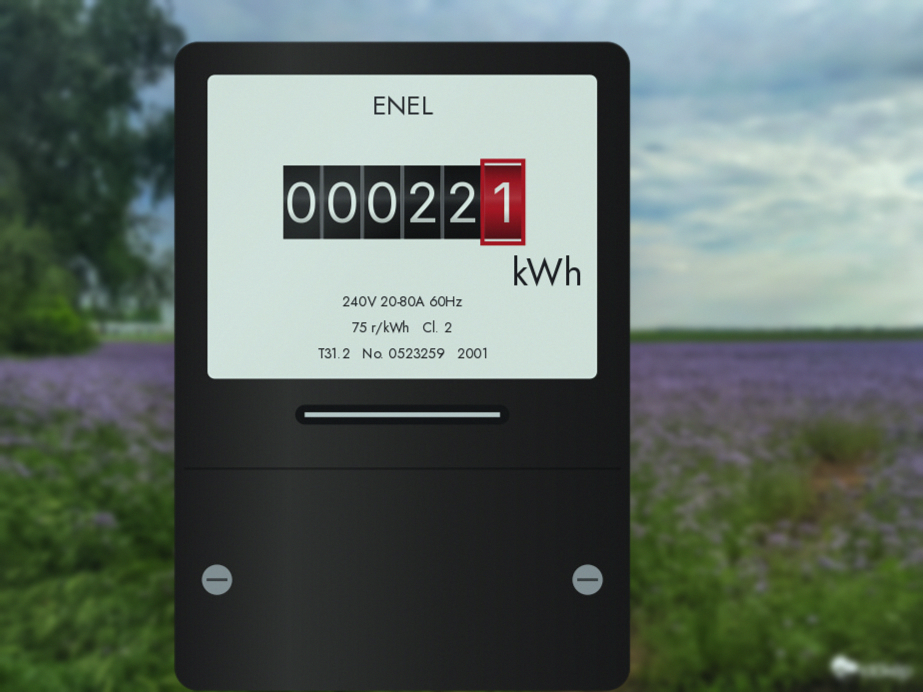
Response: 22.1 kWh
